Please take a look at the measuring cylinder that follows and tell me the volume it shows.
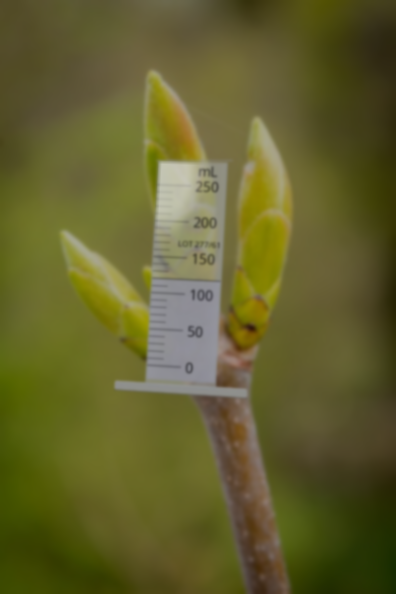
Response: 120 mL
